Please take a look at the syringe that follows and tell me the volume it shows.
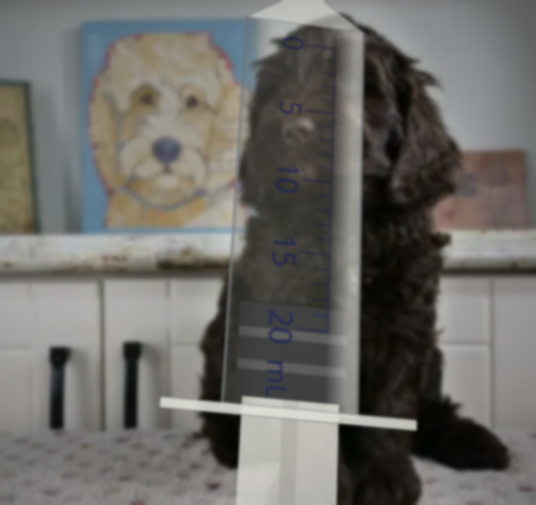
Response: 18.5 mL
